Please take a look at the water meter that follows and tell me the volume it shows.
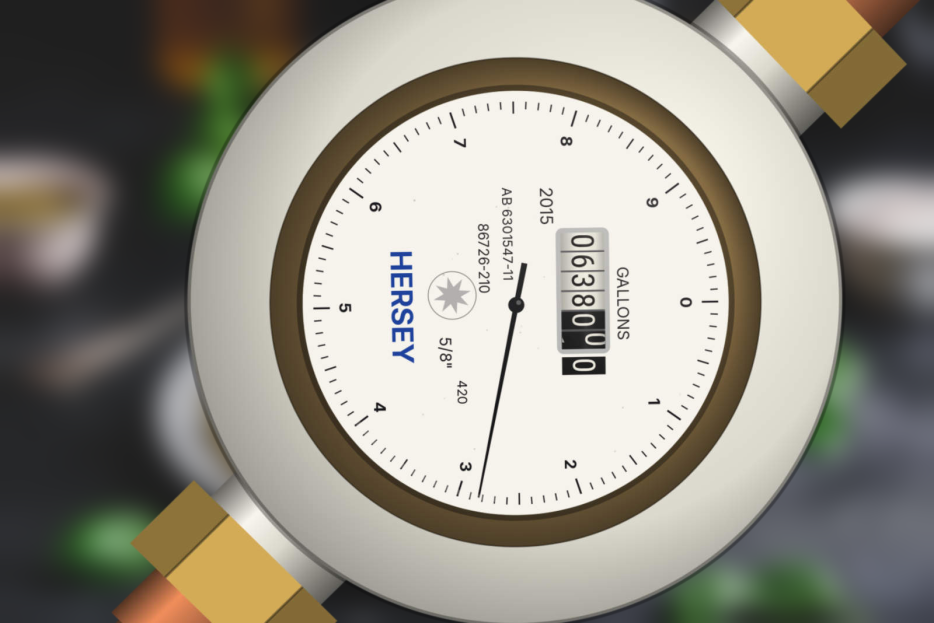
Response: 638002.8 gal
